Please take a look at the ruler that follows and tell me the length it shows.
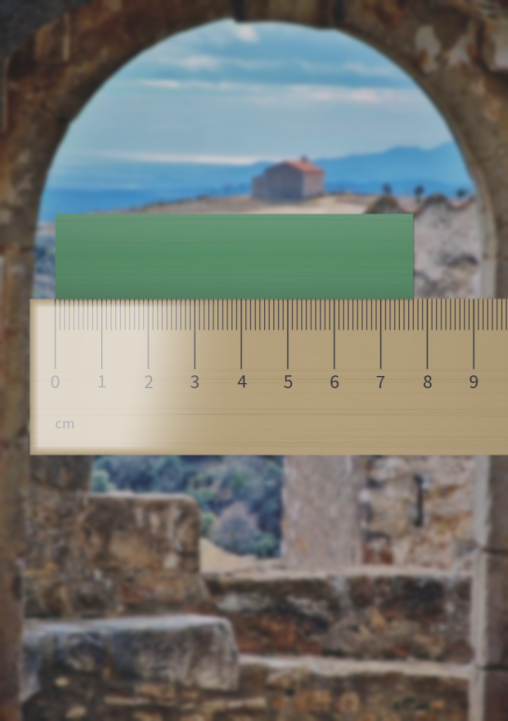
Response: 7.7 cm
